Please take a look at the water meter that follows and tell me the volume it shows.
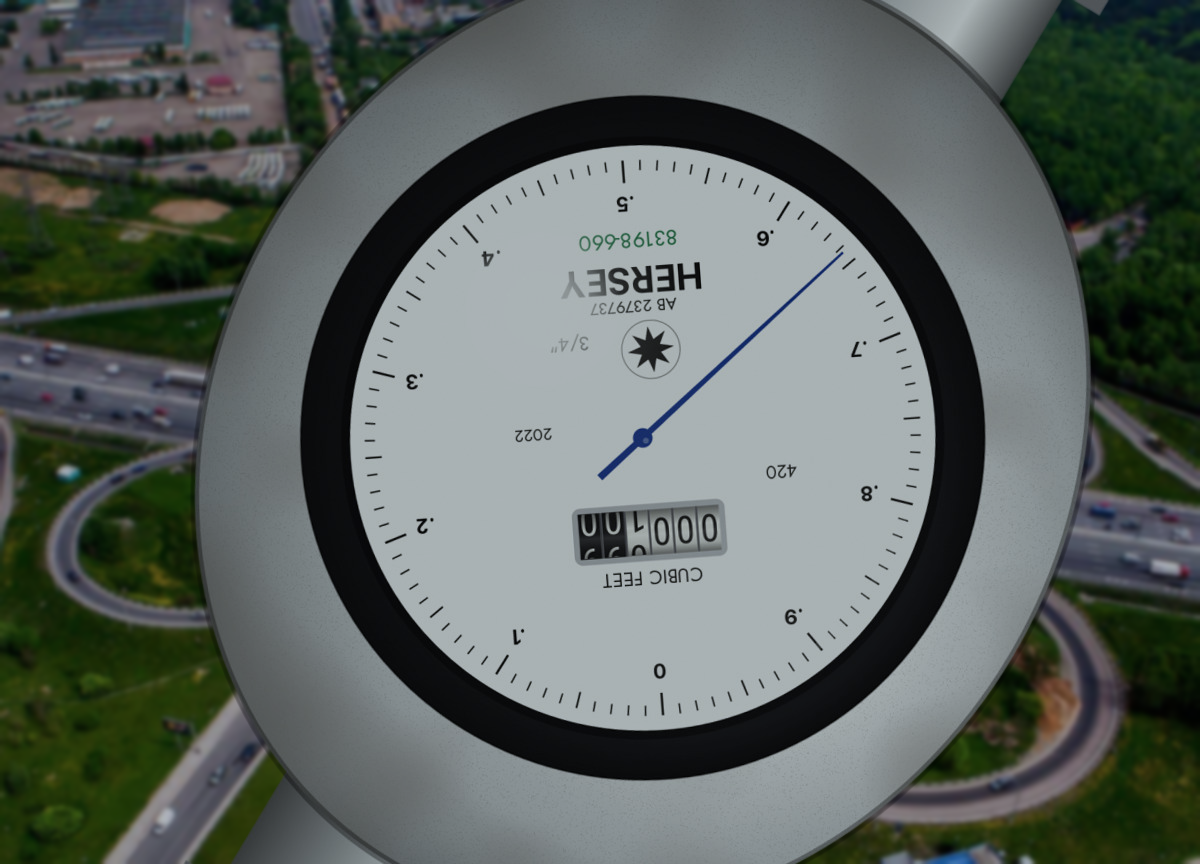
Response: 99.64 ft³
